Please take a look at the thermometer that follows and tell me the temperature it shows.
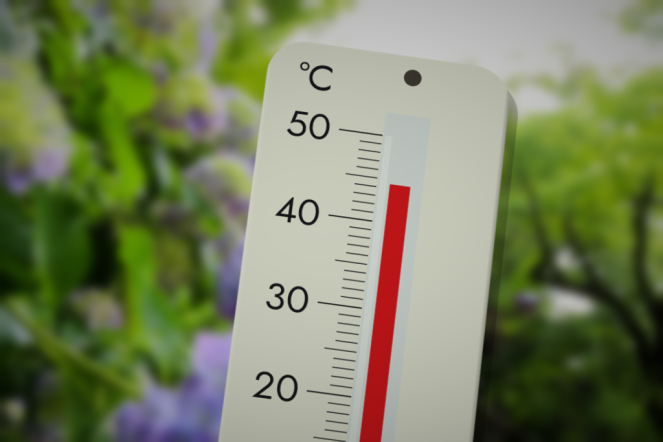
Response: 44.5 °C
